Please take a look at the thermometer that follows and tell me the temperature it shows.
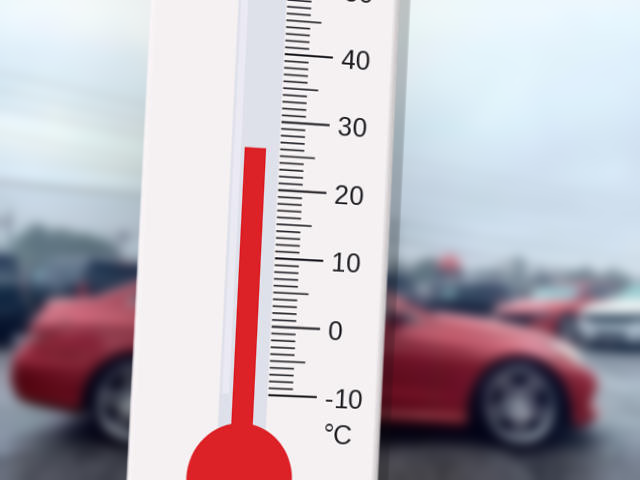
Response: 26 °C
